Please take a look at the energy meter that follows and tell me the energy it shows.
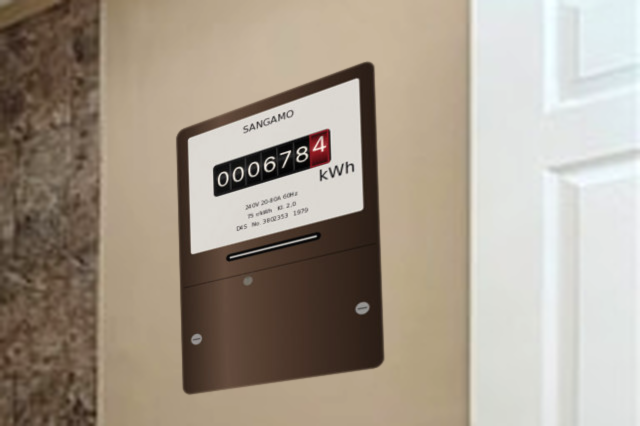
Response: 678.4 kWh
